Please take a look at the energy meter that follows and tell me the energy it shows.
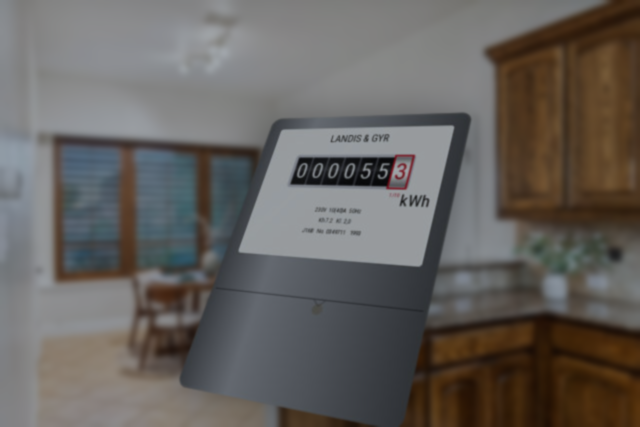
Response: 55.3 kWh
